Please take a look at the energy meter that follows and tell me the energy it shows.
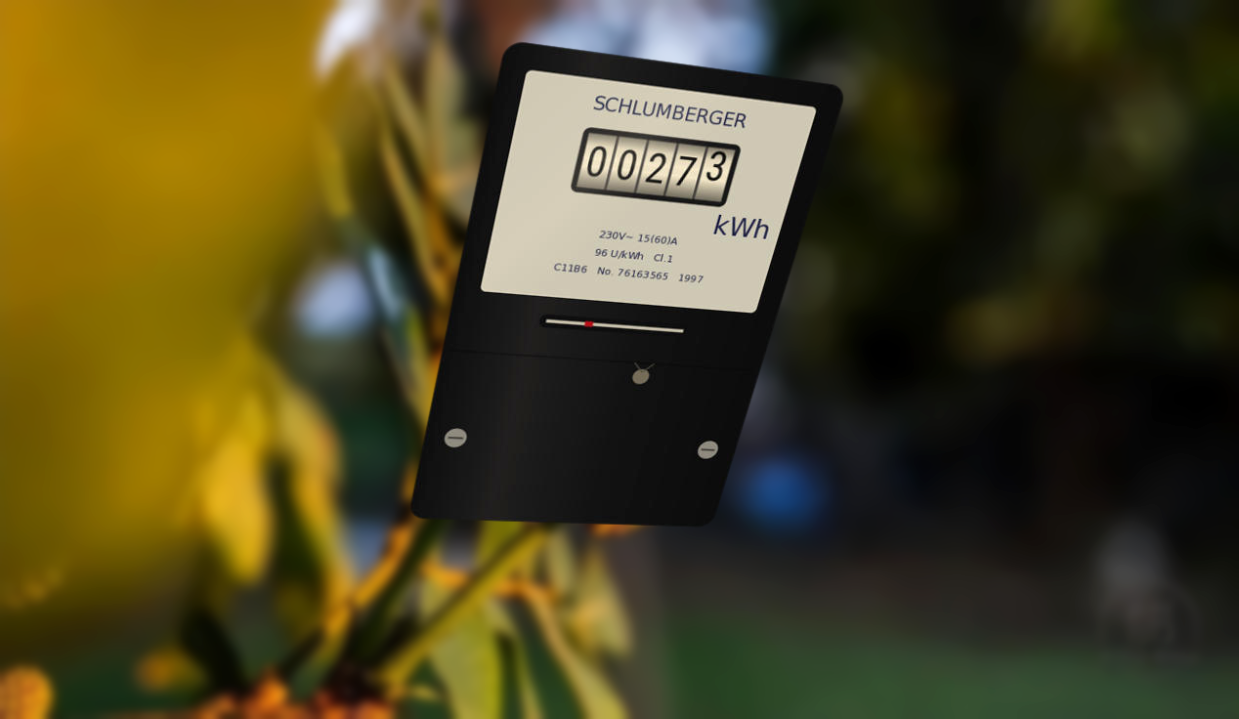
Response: 273 kWh
